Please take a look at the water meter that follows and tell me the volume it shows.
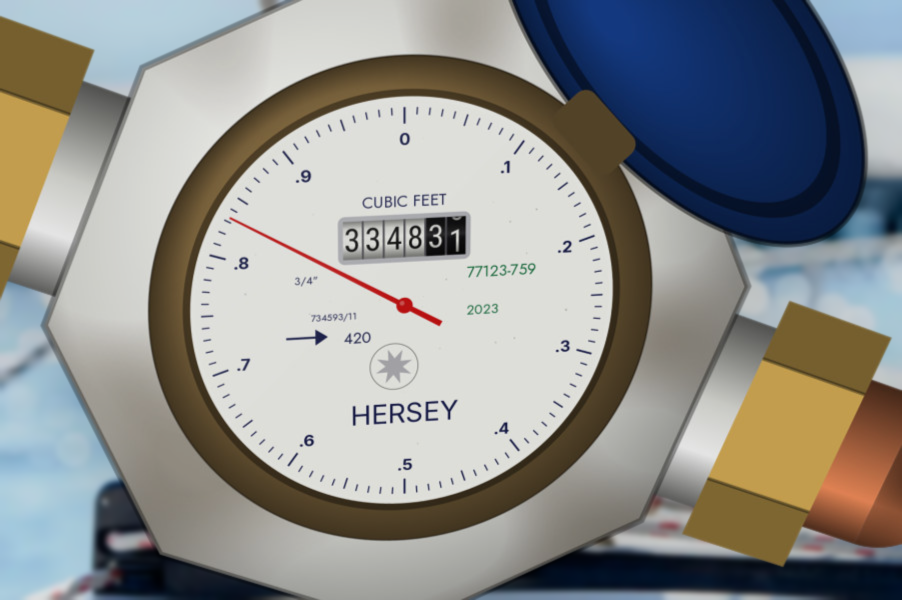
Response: 334830.83 ft³
